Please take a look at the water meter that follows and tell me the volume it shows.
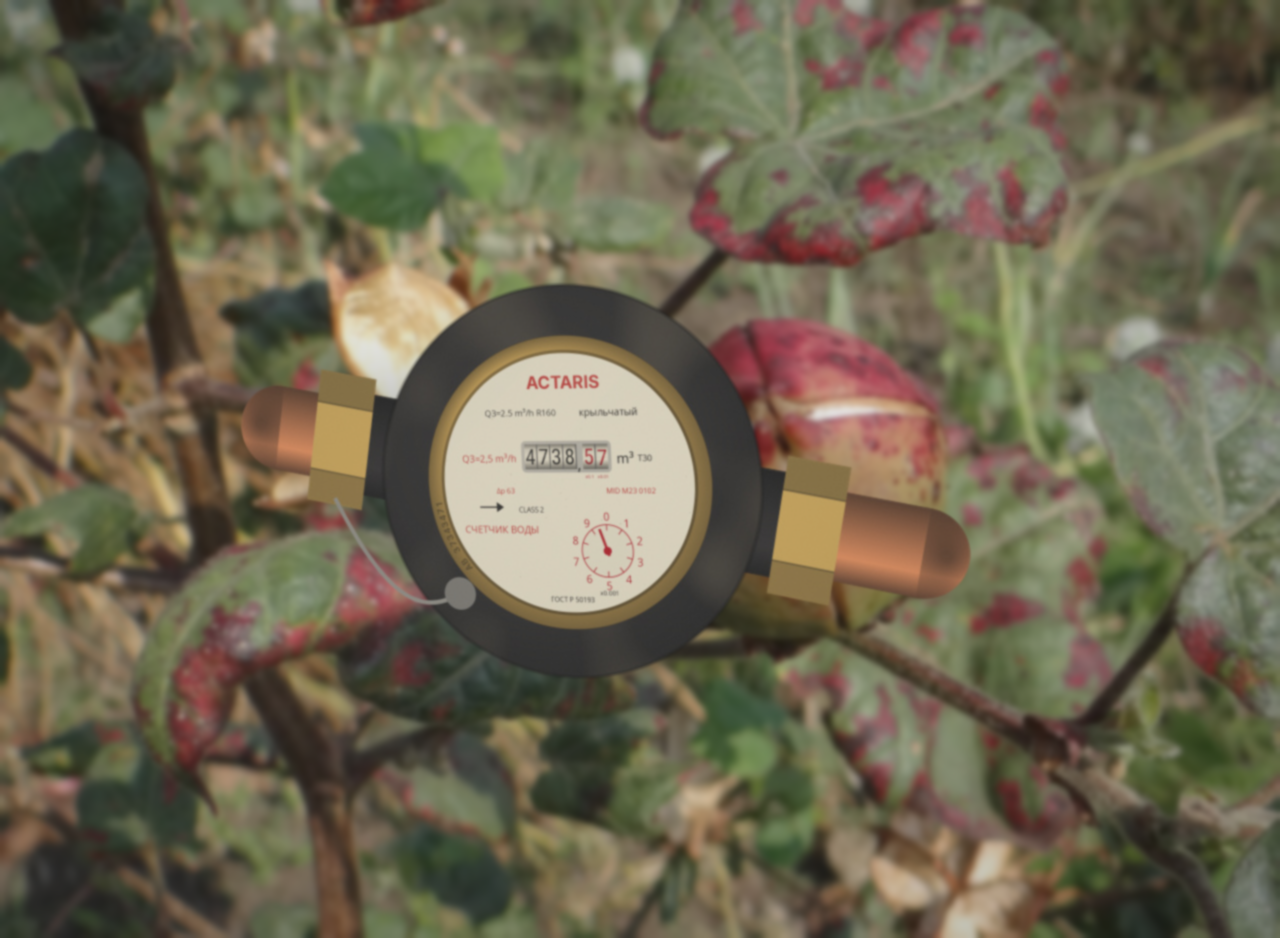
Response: 4738.569 m³
